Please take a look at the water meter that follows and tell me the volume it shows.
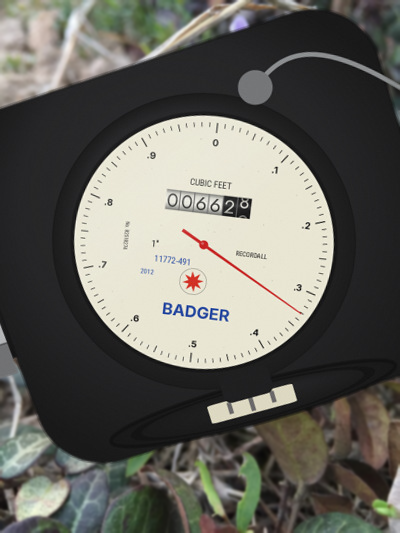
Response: 6628.33 ft³
